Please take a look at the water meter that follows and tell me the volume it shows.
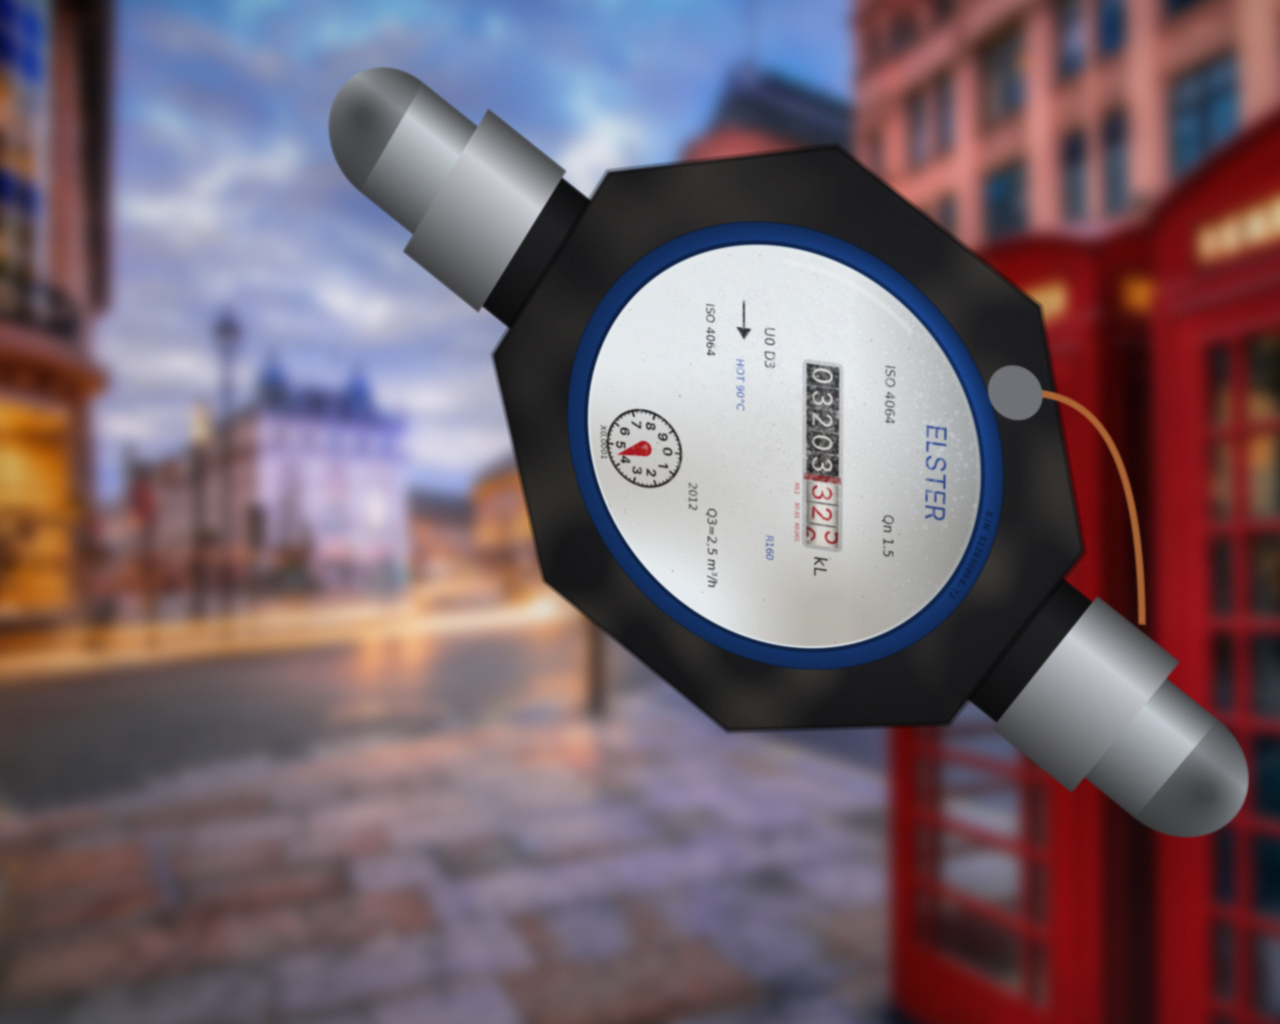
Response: 3203.3254 kL
